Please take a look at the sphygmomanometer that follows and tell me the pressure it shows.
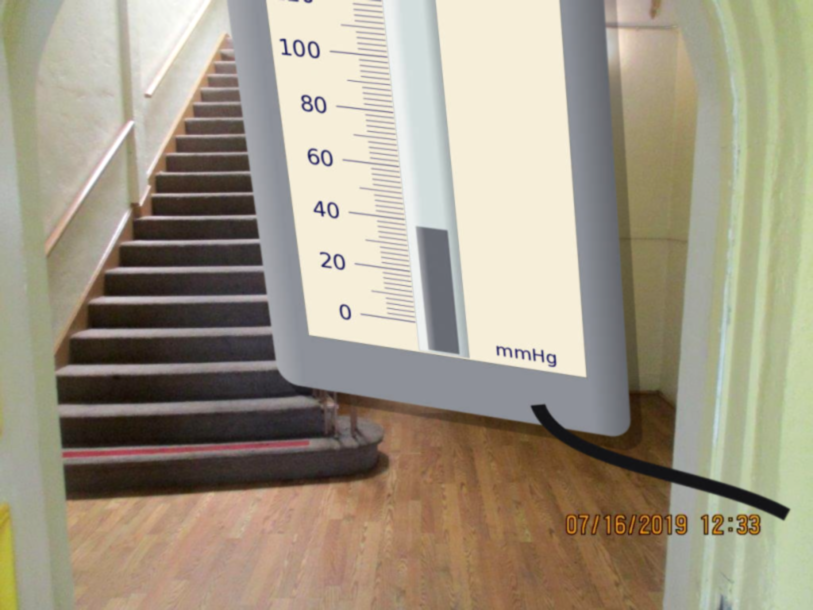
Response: 38 mmHg
